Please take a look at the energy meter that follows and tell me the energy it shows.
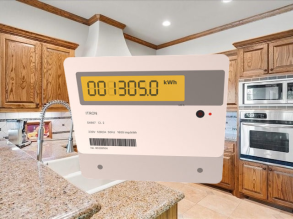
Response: 1305.0 kWh
